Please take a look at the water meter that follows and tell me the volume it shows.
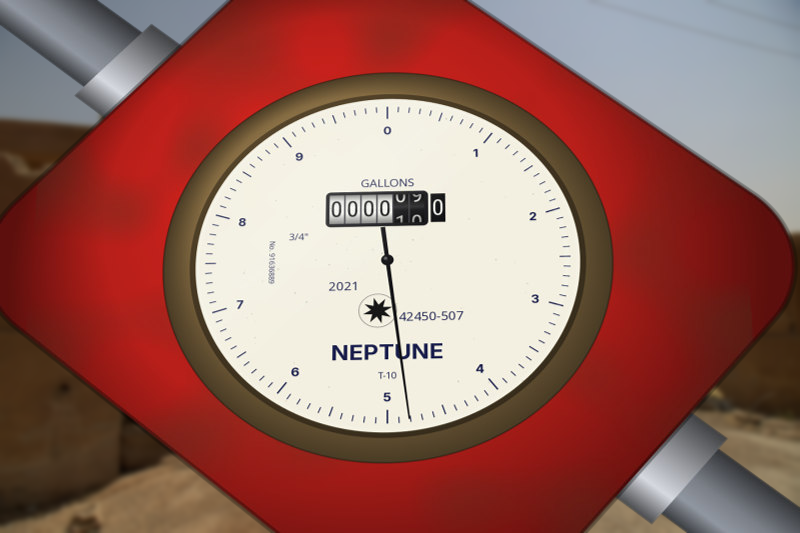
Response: 94.8 gal
